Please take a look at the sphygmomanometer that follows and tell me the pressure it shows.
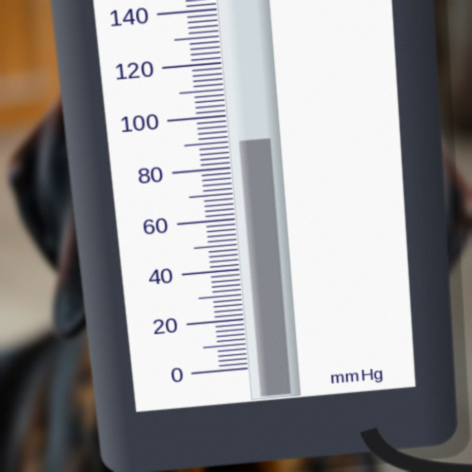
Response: 90 mmHg
